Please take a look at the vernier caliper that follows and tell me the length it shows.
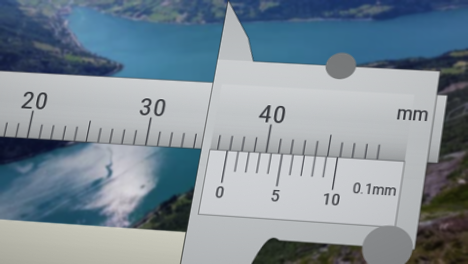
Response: 36.8 mm
